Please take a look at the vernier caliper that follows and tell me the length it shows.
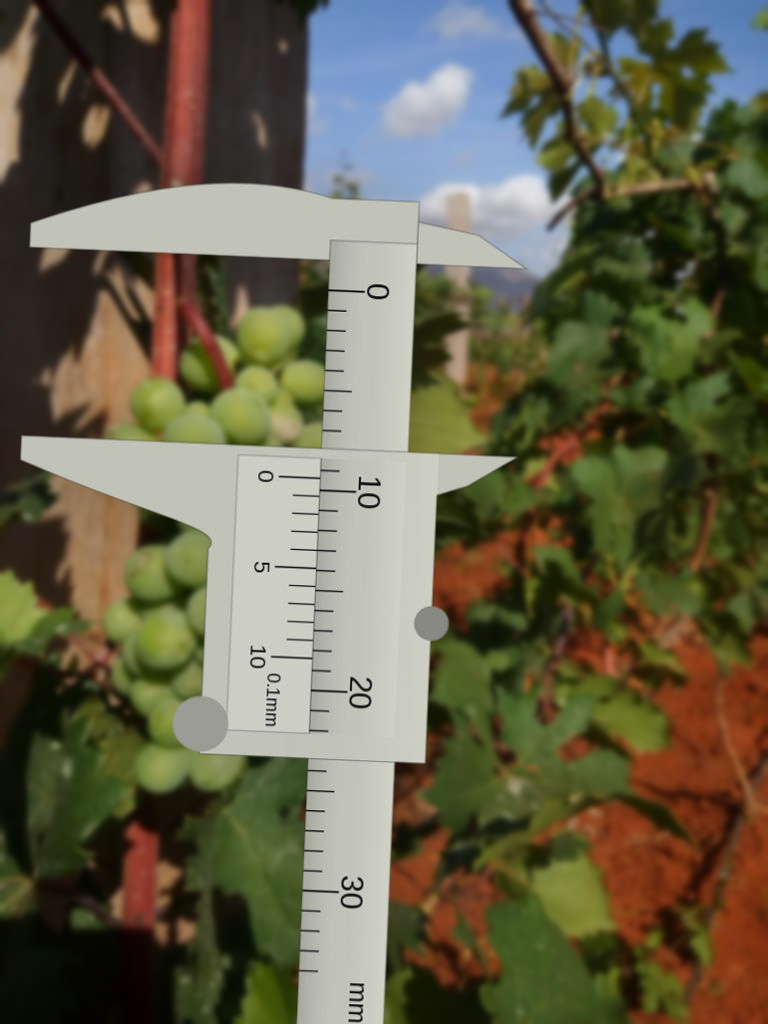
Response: 9.4 mm
